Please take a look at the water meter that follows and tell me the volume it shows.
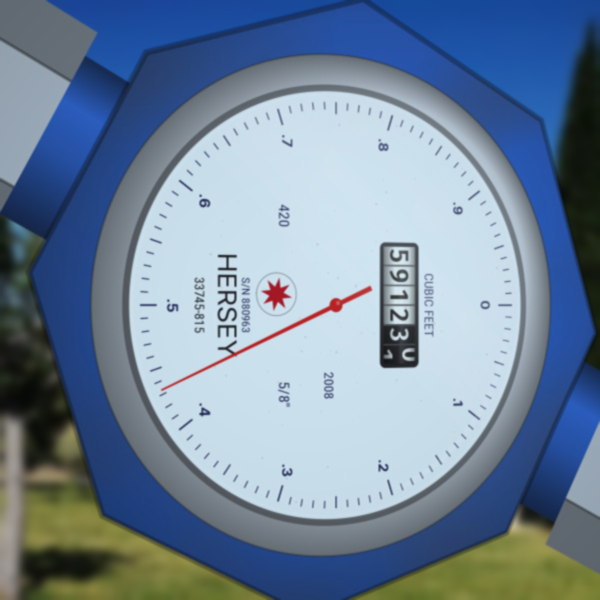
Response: 591230.43 ft³
